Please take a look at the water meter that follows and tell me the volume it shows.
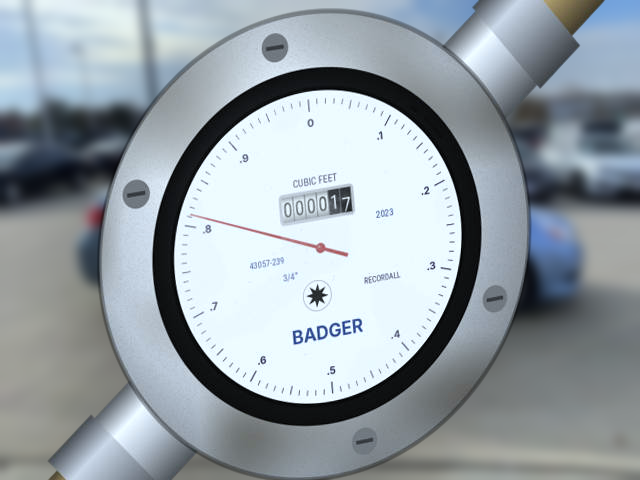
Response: 16.81 ft³
